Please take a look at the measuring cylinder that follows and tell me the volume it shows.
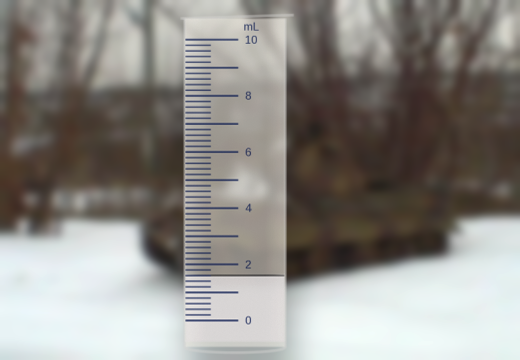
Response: 1.6 mL
